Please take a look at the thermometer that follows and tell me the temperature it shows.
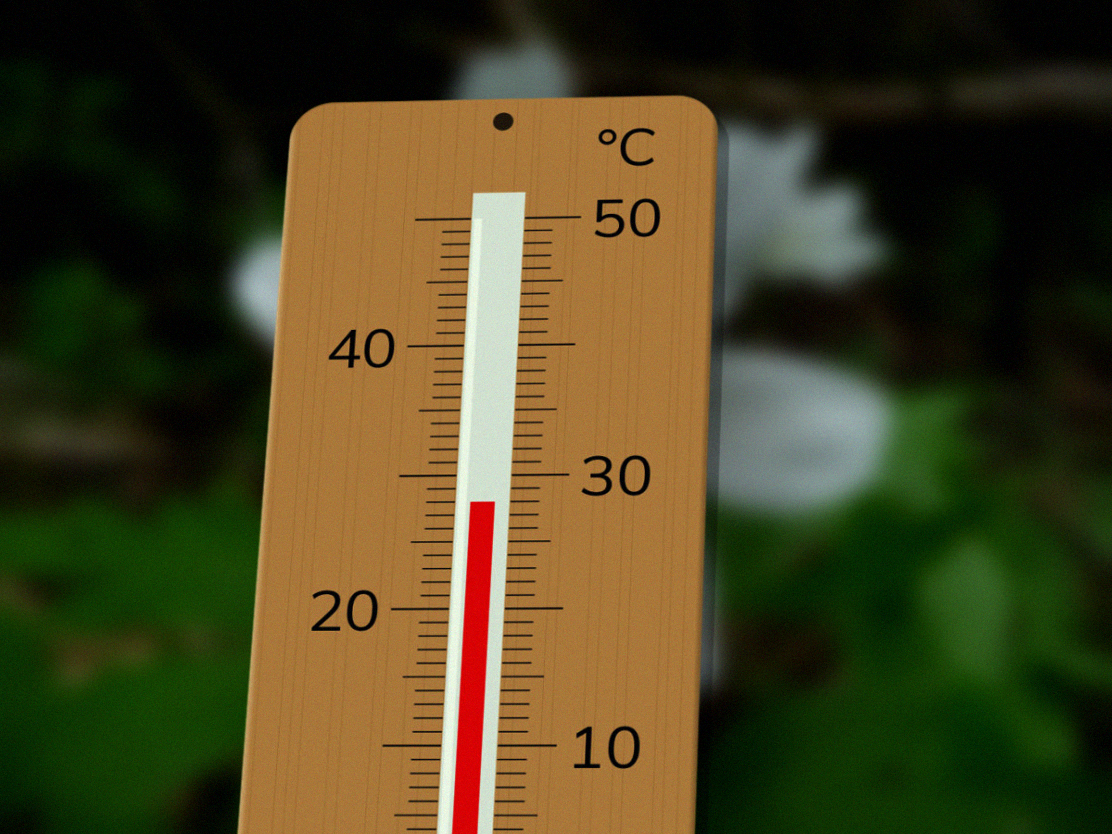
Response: 28 °C
